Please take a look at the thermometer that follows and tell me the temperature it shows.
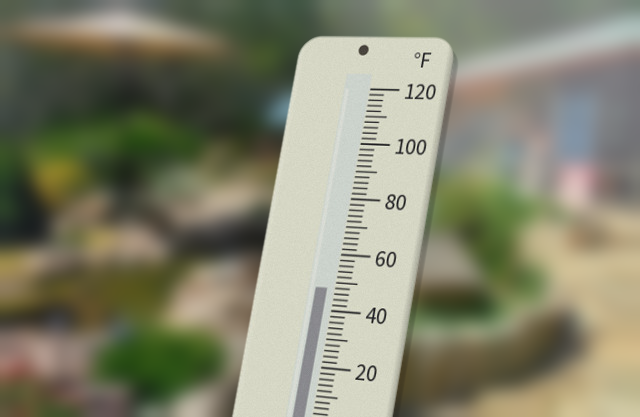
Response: 48 °F
